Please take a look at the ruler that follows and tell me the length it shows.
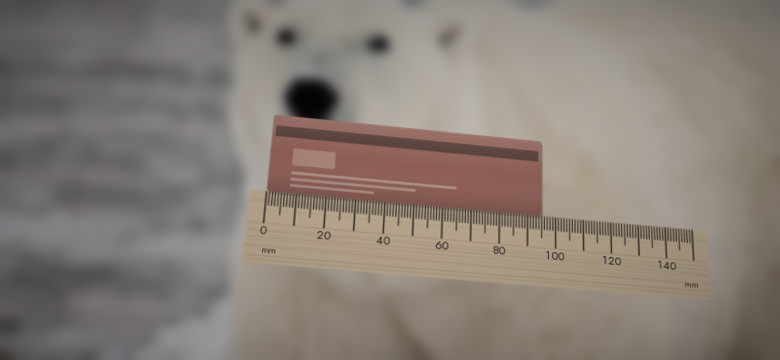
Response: 95 mm
